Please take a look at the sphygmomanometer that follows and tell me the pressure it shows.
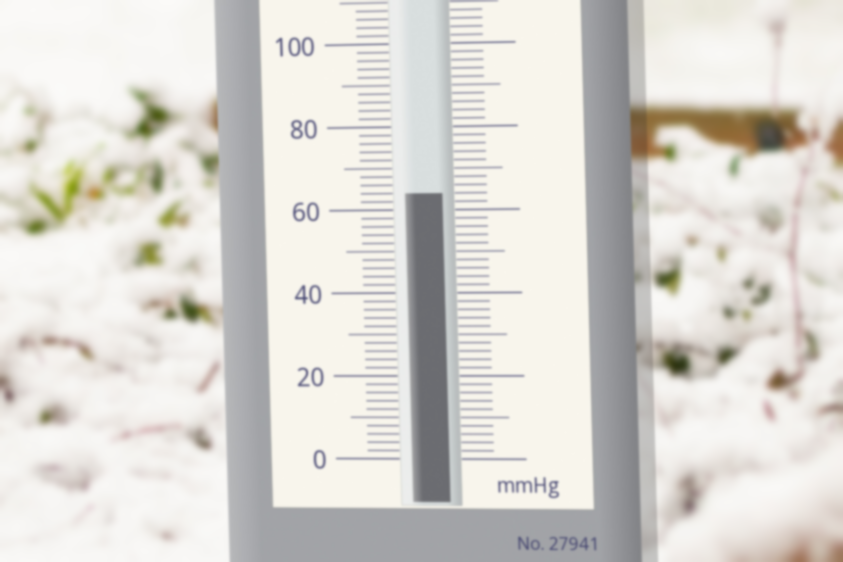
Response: 64 mmHg
